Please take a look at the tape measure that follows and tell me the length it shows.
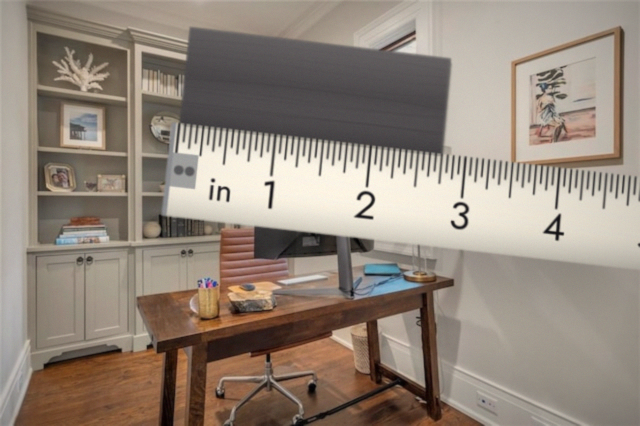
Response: 2.75 in
